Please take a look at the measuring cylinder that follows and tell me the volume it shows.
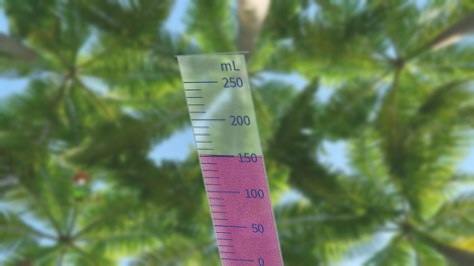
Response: 150 mL
